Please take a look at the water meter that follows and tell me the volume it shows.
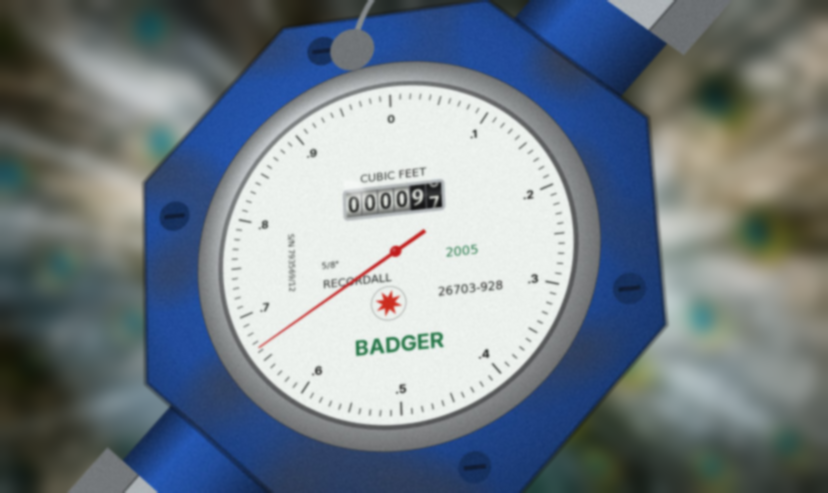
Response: 96.66 ft³
